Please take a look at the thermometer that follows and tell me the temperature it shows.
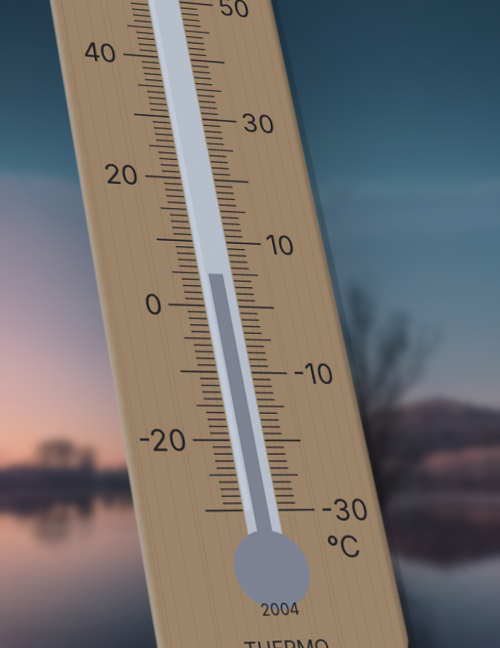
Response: 5 °C
